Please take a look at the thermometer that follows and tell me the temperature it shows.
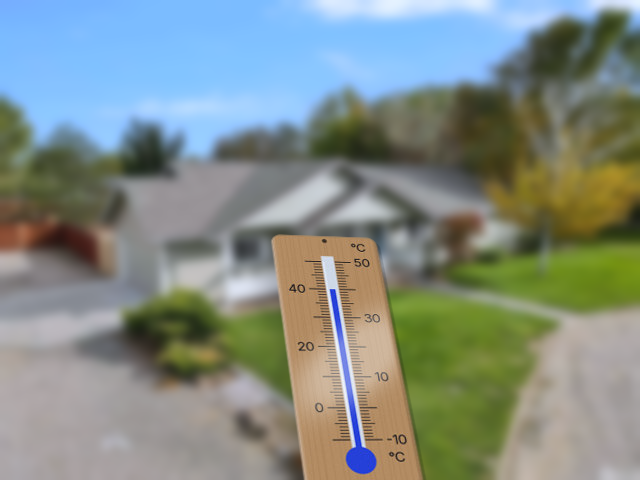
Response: 40 °C
